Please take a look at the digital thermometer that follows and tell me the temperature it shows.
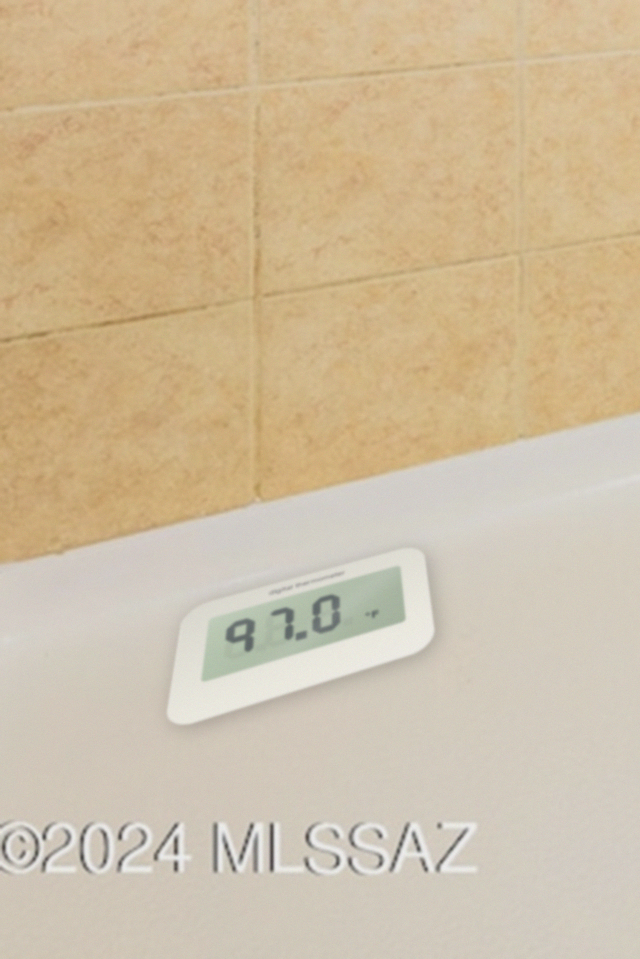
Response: 97.0 °F
